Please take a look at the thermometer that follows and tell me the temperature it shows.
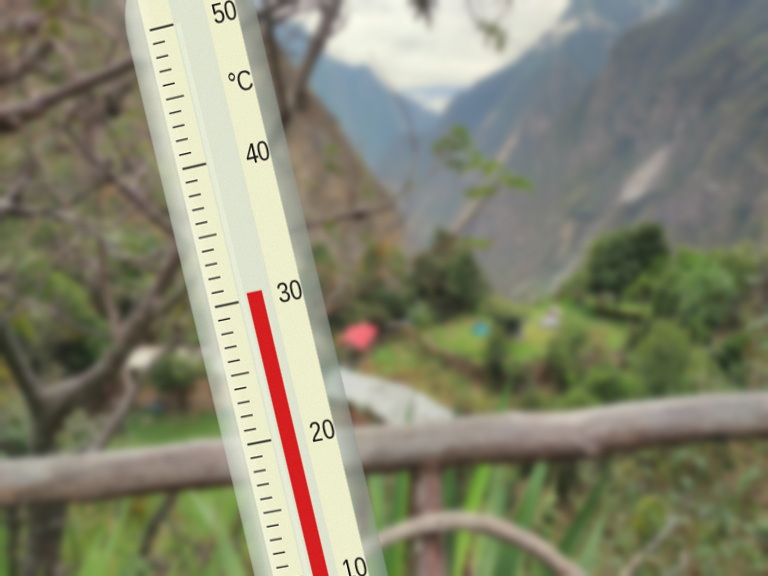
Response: 30.5 °C
